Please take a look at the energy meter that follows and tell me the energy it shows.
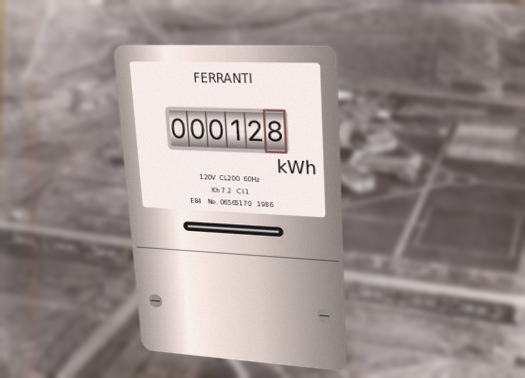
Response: 12.8 kWh
